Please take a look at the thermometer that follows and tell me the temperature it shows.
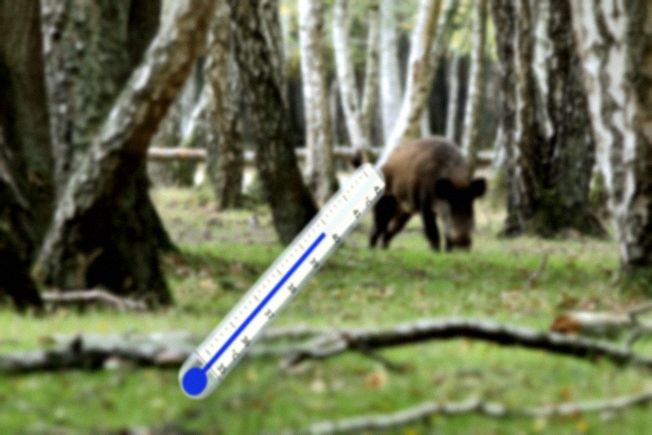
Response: 39.8 °C
